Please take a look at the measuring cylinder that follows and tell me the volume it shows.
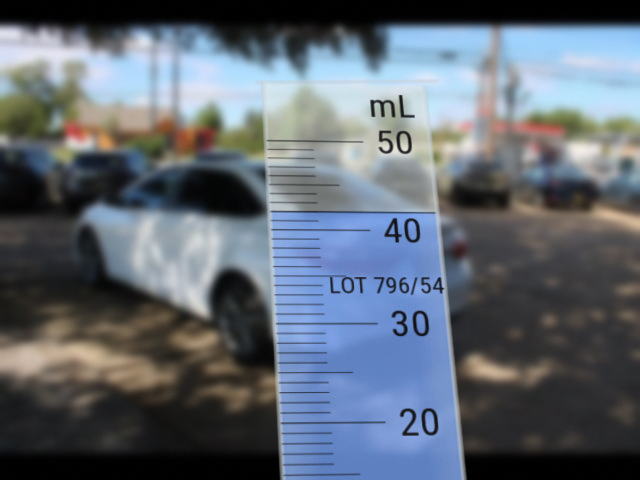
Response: 42 mL
